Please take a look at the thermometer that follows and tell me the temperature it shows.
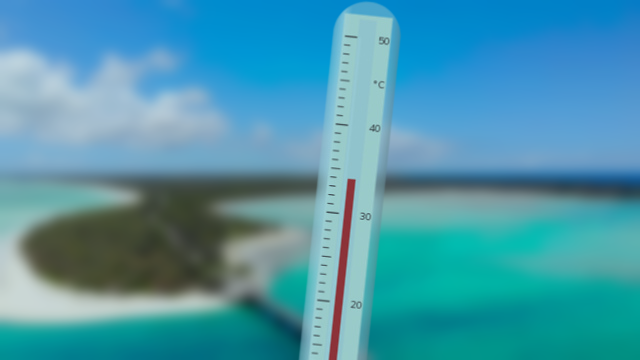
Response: 34 °C
